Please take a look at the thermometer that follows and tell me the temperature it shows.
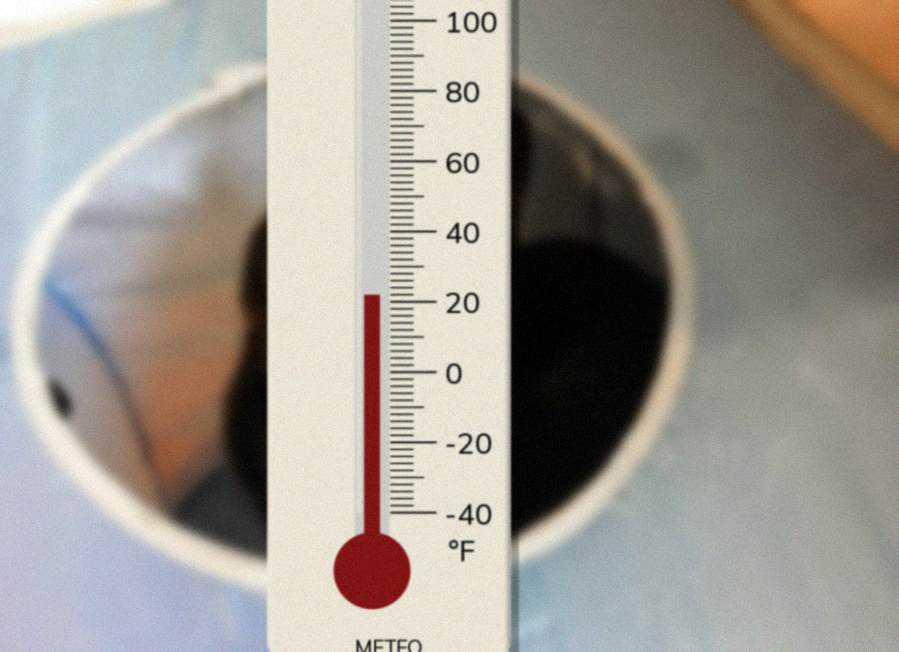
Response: 22 °F
